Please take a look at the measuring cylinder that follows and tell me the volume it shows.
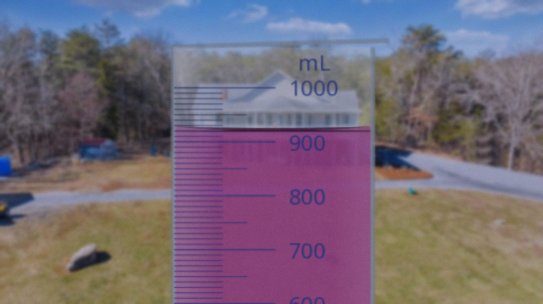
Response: 920 mL
